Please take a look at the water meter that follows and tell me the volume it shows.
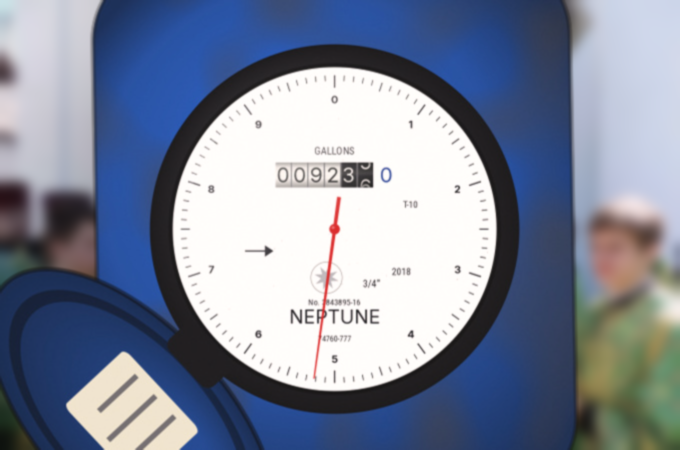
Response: 92355.2 gal
